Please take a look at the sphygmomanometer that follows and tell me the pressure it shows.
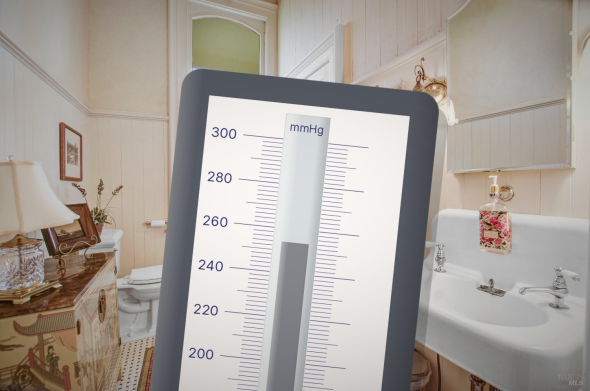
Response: 254 mmHg
